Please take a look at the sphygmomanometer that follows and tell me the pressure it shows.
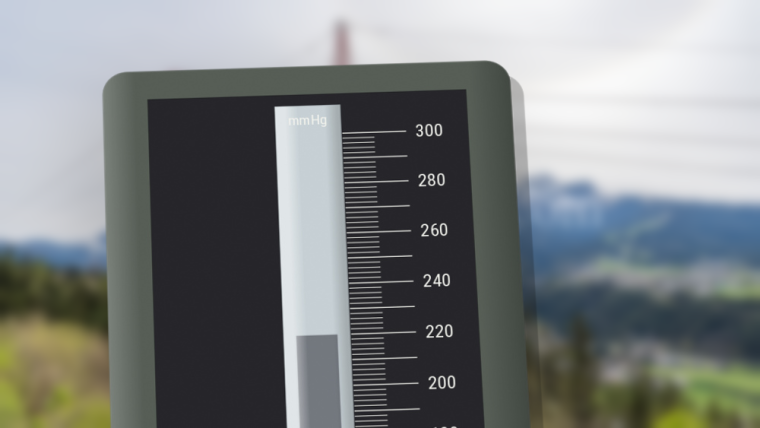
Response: 220 mmHg
